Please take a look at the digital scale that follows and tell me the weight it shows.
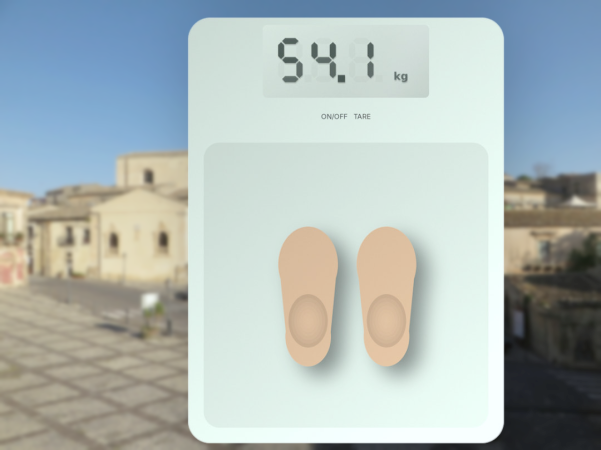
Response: 54.1 kg
